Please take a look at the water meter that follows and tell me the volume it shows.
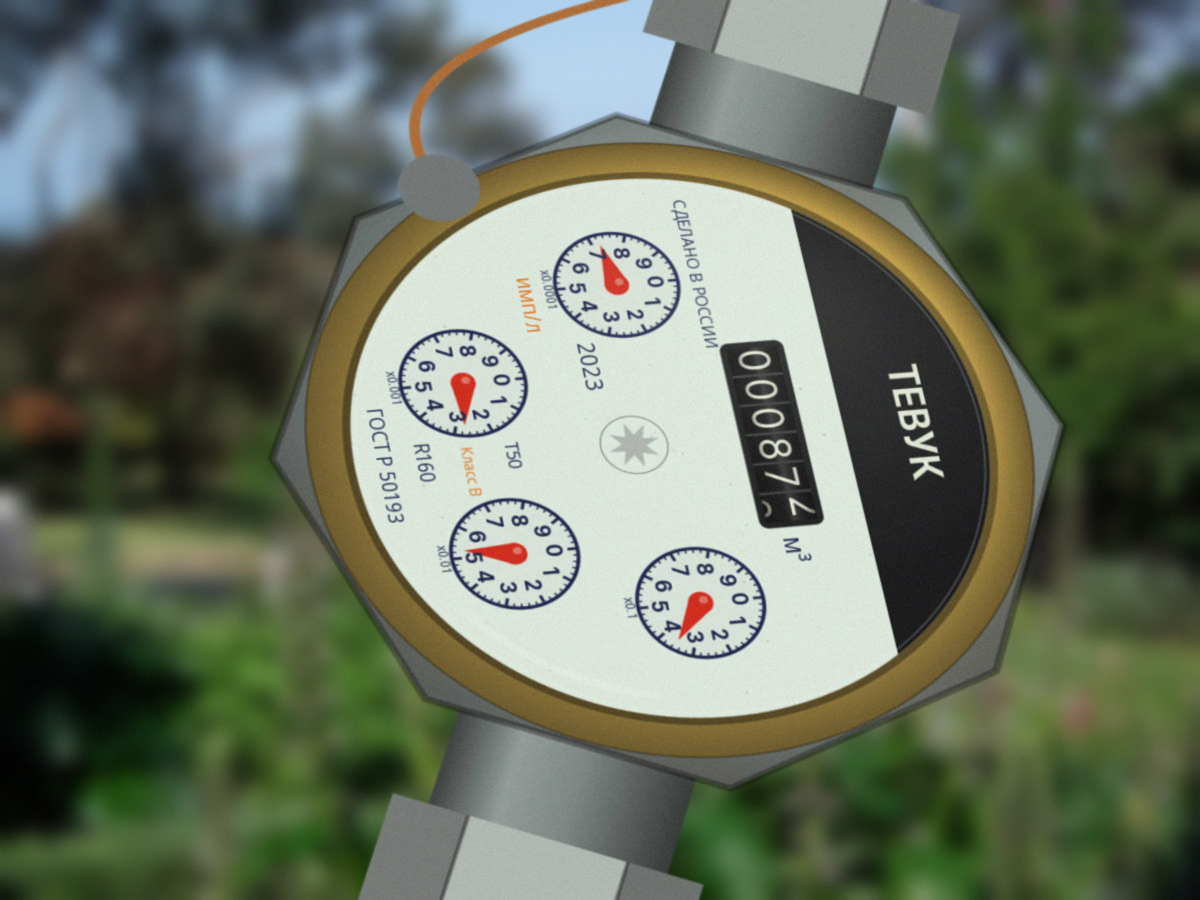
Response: 872.3527 m³
